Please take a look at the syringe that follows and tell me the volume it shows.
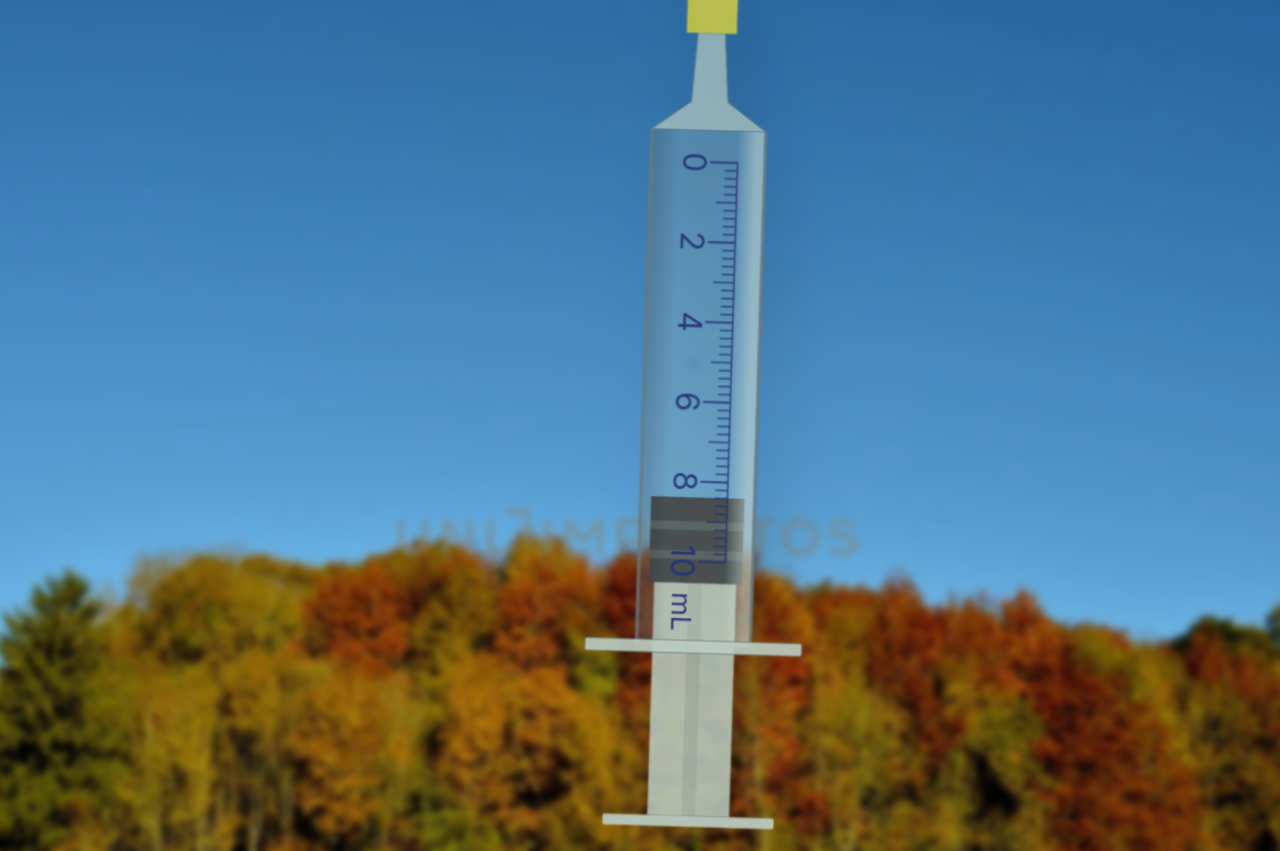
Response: 8.4 mL
